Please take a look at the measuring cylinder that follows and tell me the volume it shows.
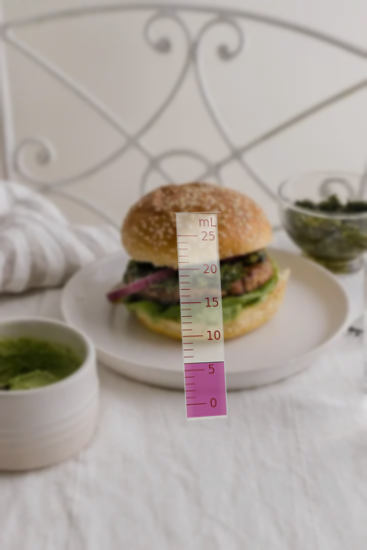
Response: 6 mL
